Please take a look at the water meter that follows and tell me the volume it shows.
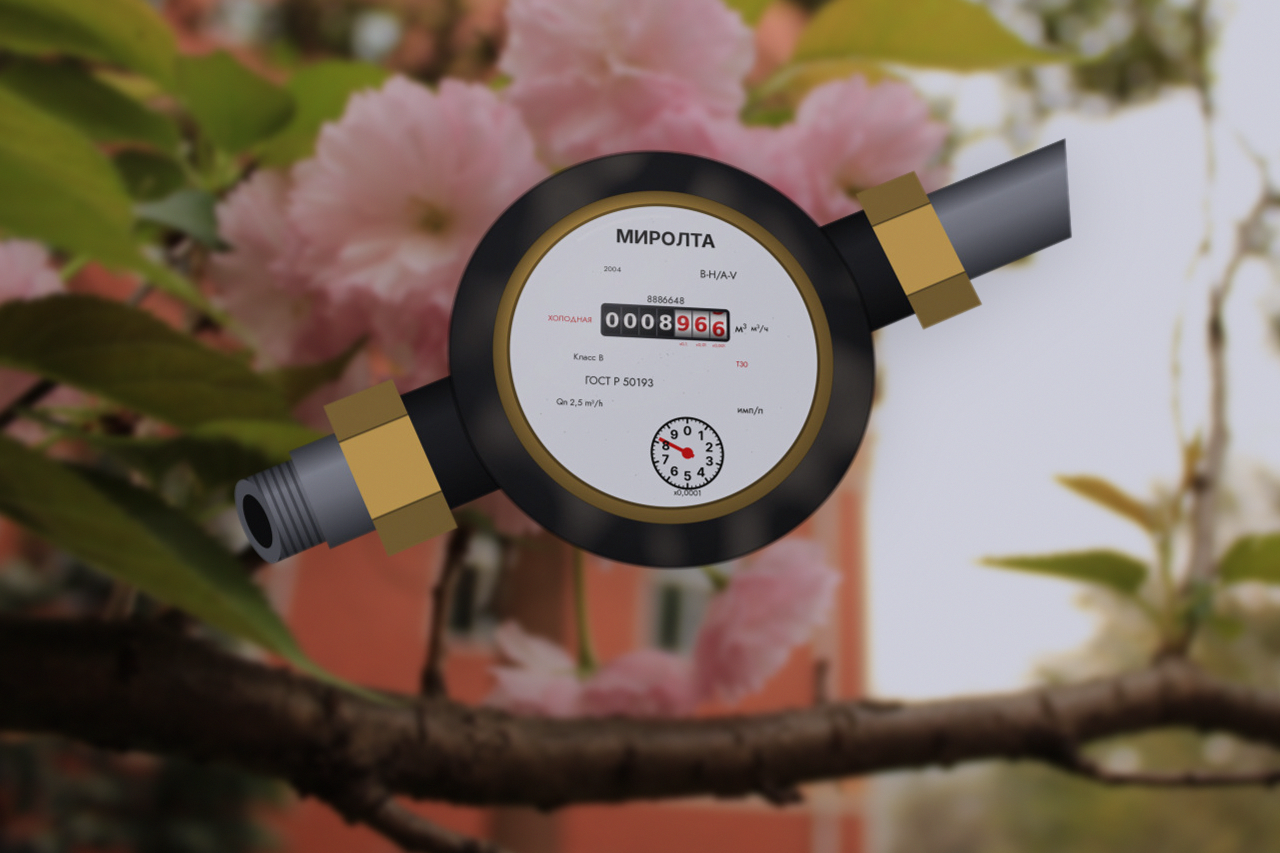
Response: 8.9658 m³
